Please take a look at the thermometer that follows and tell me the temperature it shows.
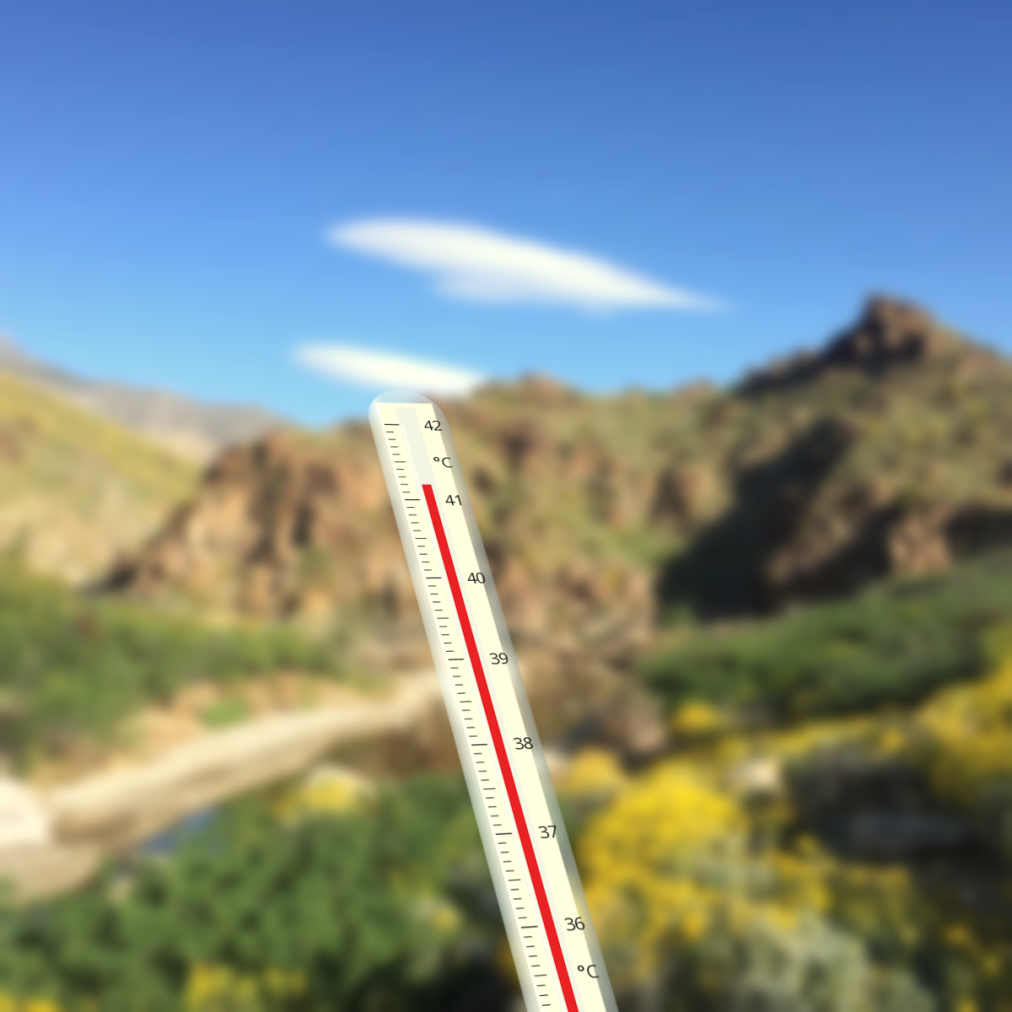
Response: 41.2 °C
